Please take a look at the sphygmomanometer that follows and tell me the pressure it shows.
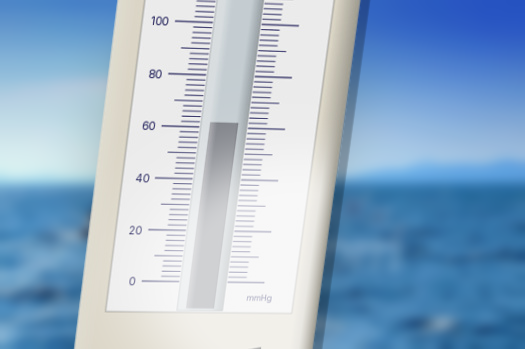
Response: 62 mmHg
